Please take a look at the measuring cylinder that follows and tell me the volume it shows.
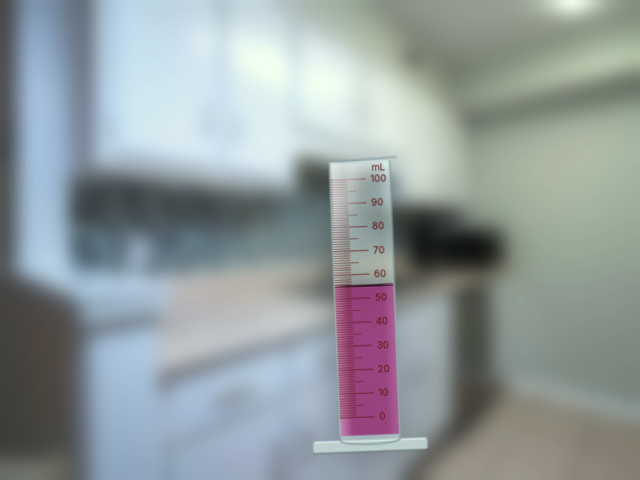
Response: 55 mL
